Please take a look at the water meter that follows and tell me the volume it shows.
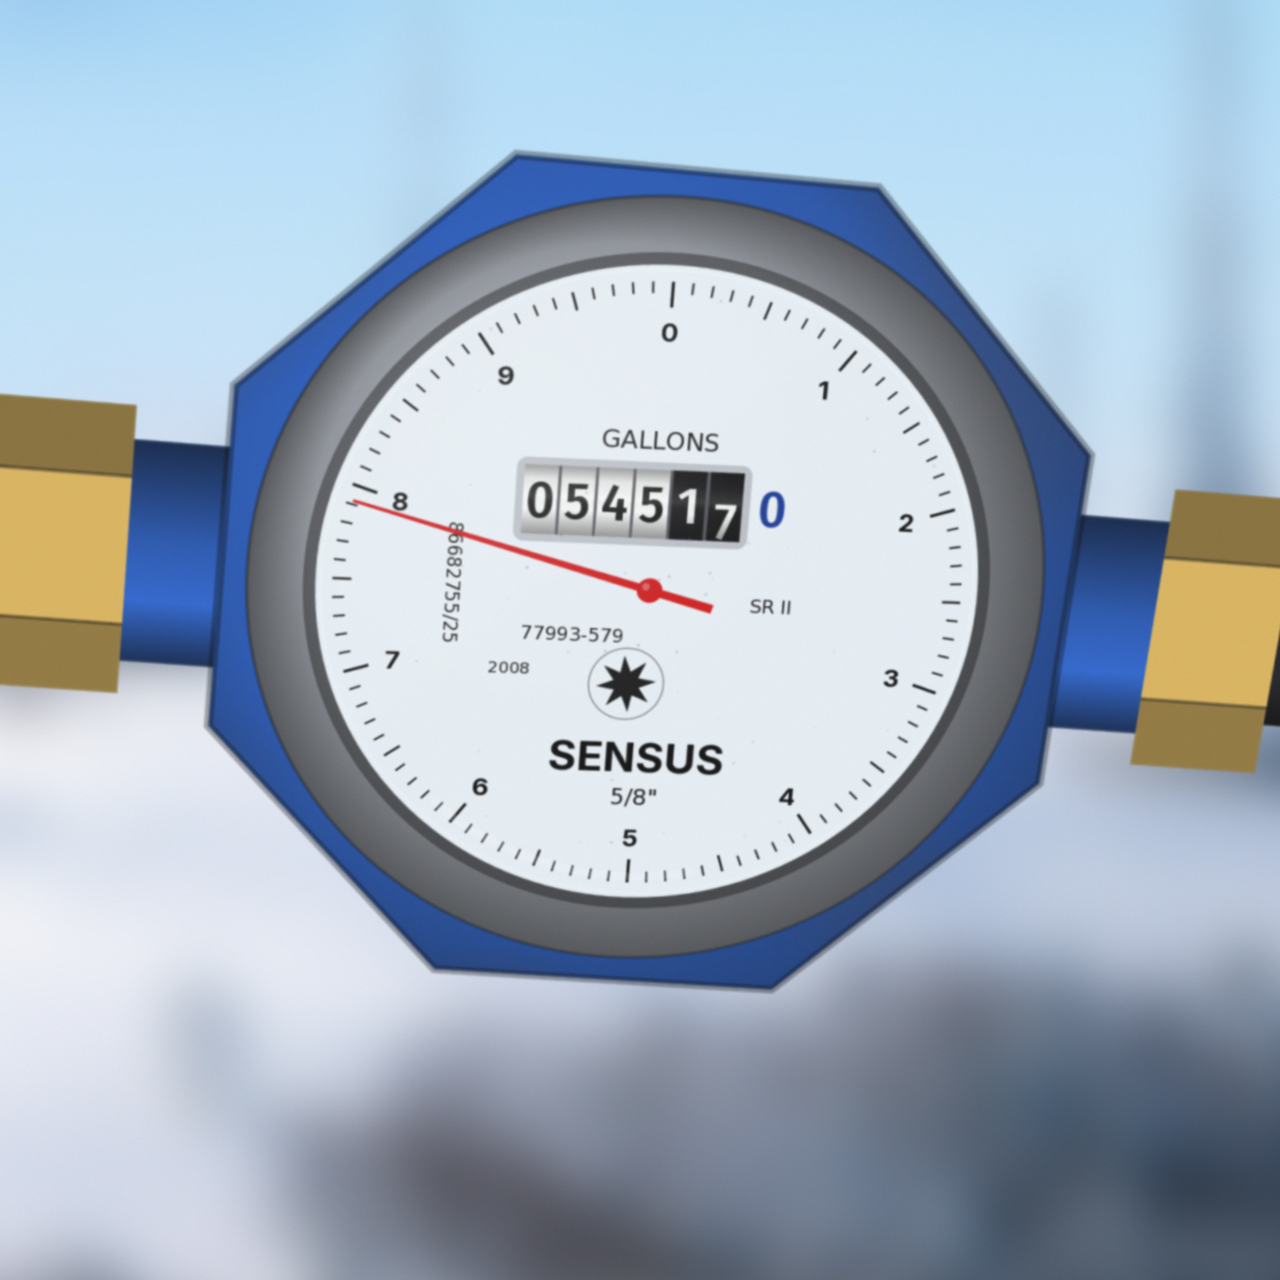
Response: 545167.9 gal
